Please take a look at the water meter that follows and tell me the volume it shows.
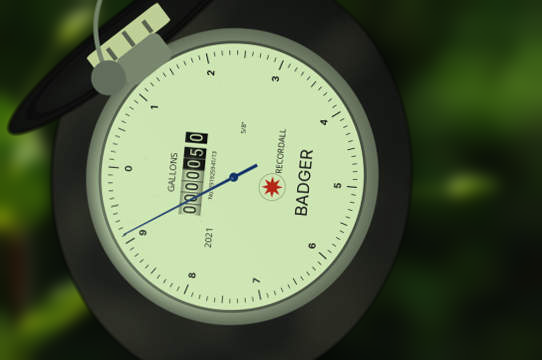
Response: 49.1 gal
